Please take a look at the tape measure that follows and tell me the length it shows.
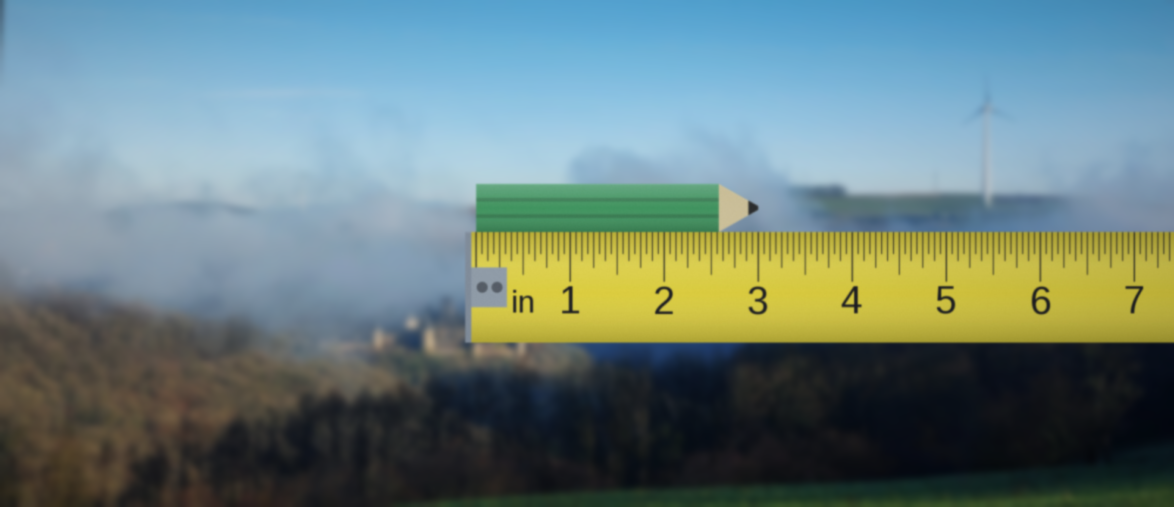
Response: 3 in
